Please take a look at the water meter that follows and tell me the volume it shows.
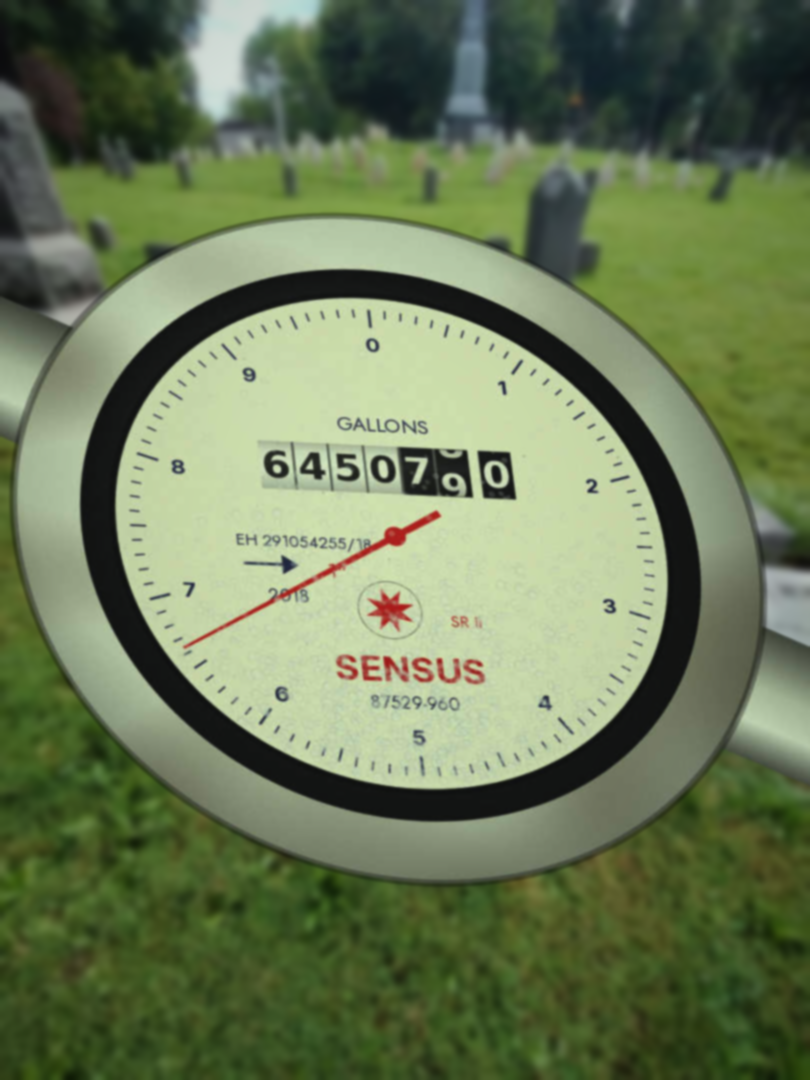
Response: 6450786.6 gal
